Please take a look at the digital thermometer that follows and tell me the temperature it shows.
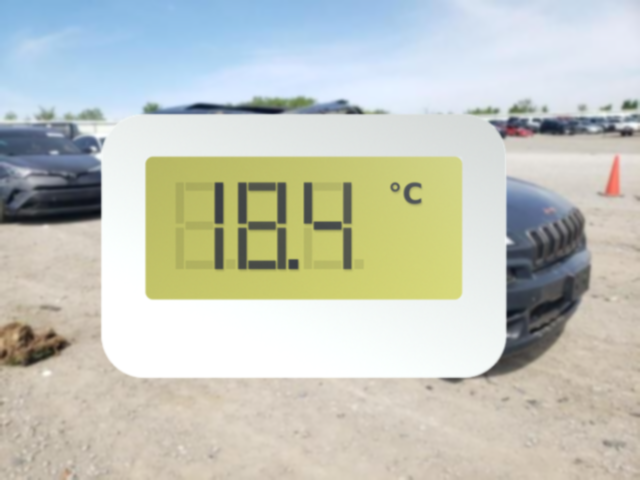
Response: 18.4 °C
